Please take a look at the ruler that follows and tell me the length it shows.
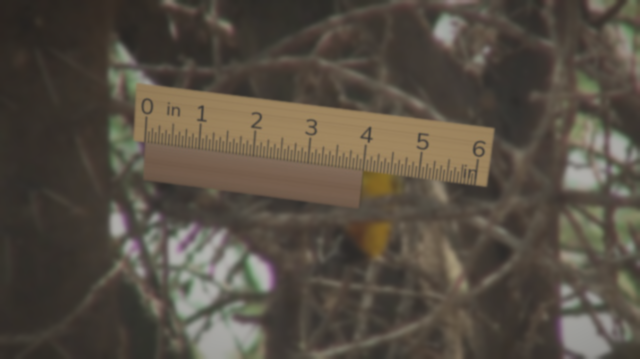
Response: 4 in
